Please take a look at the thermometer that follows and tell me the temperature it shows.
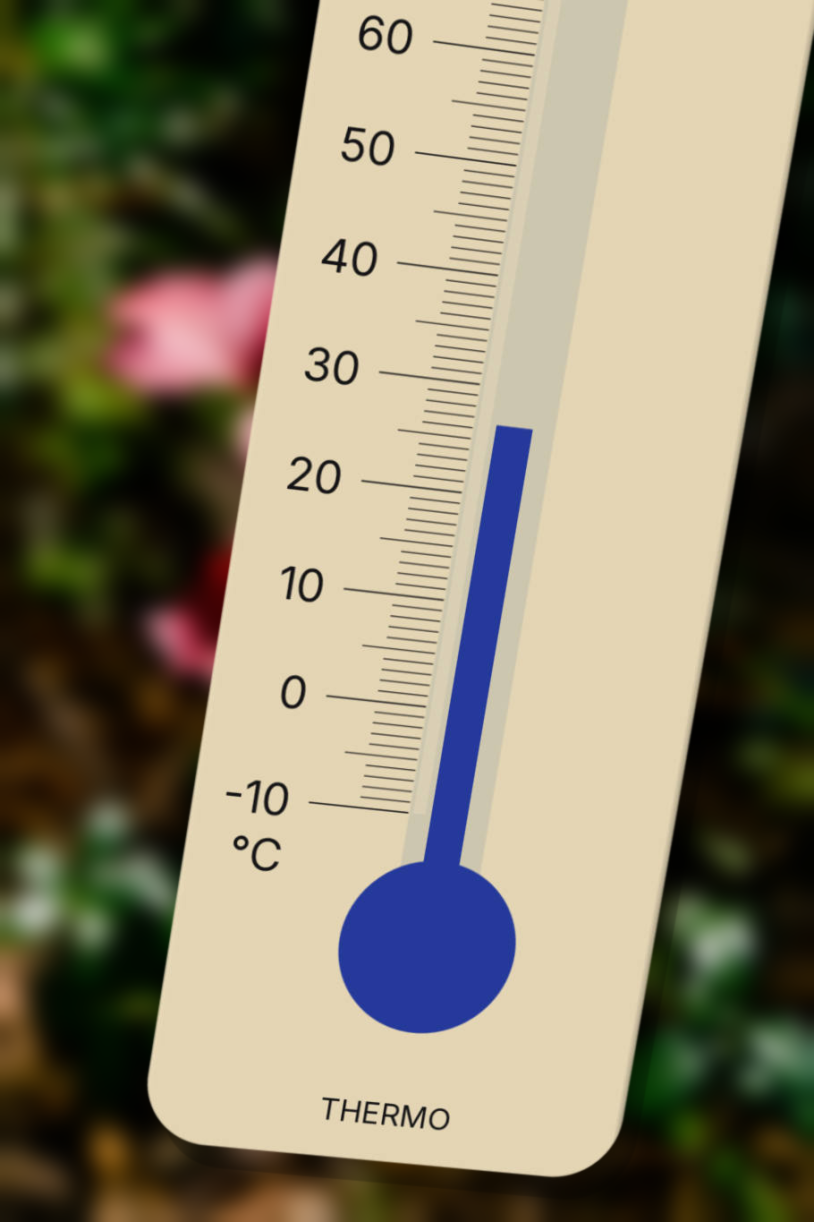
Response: 26.5 °C
